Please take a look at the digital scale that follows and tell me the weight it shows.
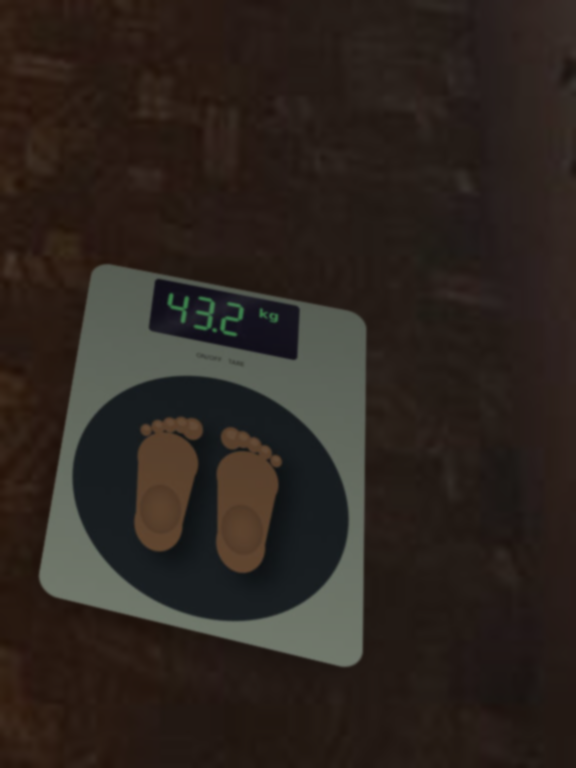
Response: 43.2 kg
